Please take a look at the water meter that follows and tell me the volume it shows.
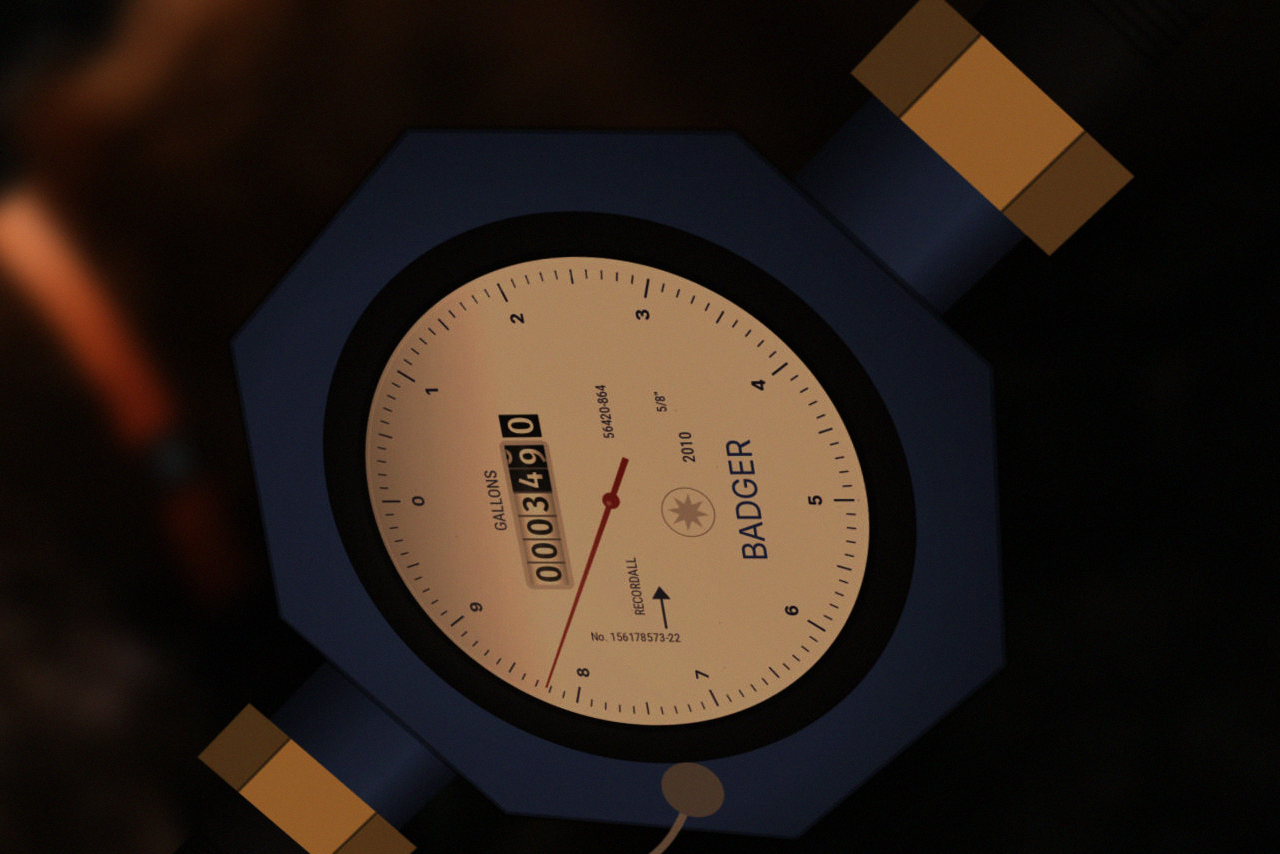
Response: 3488.2 gal
